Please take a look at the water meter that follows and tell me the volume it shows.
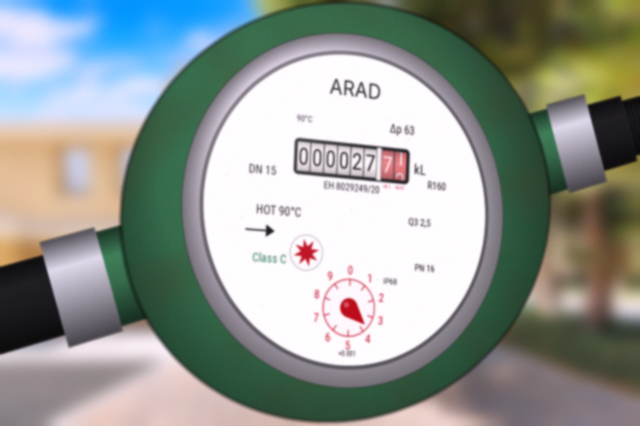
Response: 27.713 kL
